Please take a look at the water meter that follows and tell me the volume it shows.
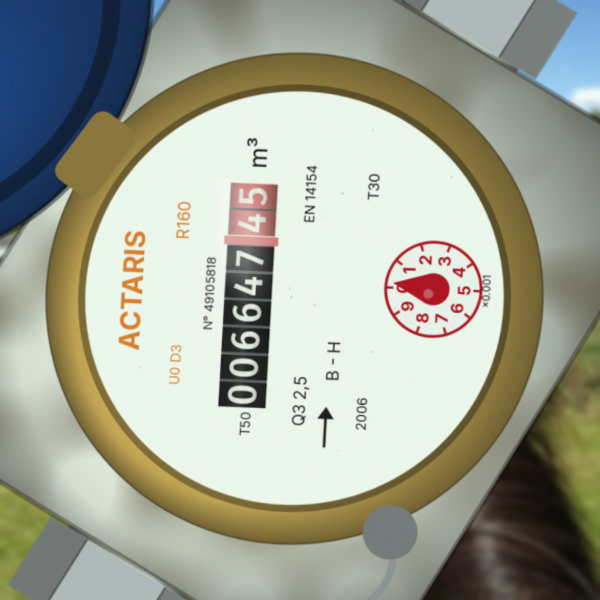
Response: 6647.450 m³
